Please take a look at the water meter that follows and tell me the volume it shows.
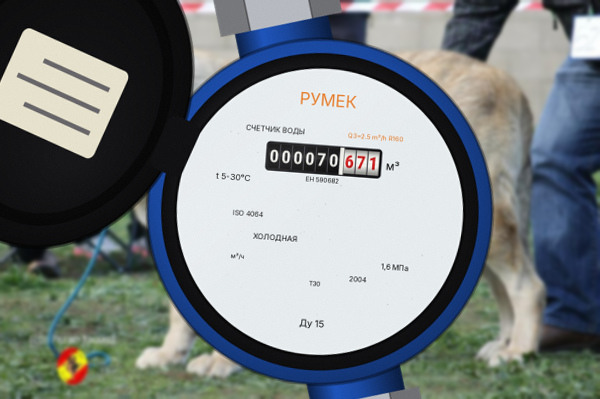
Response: 70.671 m³
